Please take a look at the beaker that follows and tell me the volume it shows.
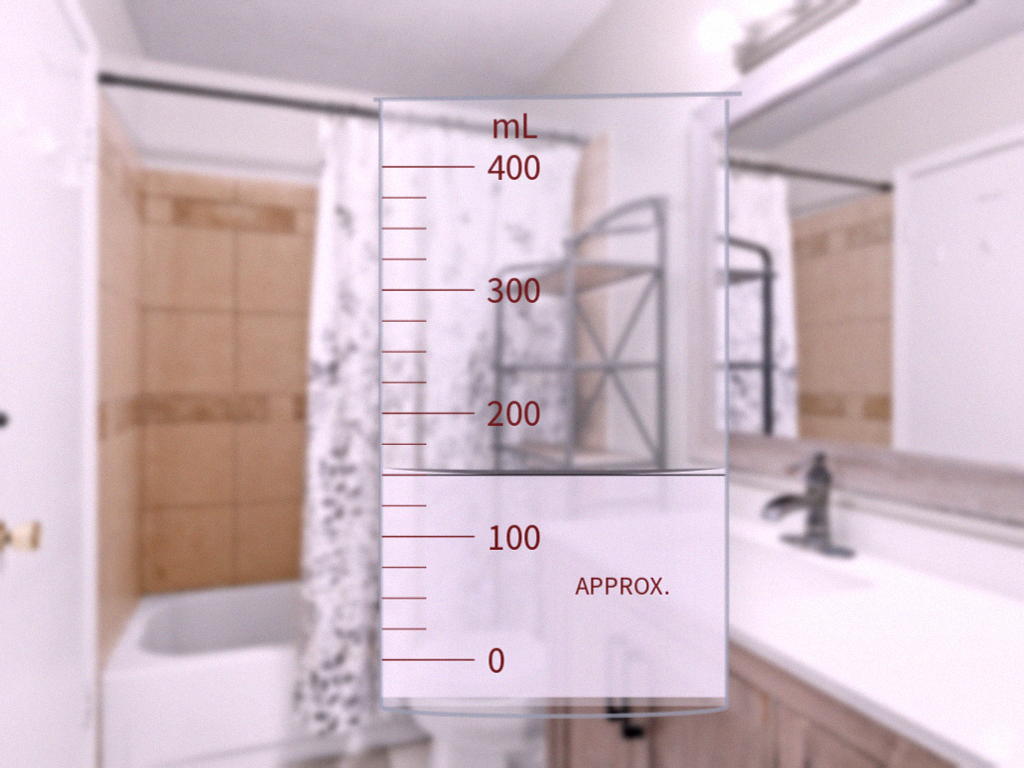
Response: 150 mL
